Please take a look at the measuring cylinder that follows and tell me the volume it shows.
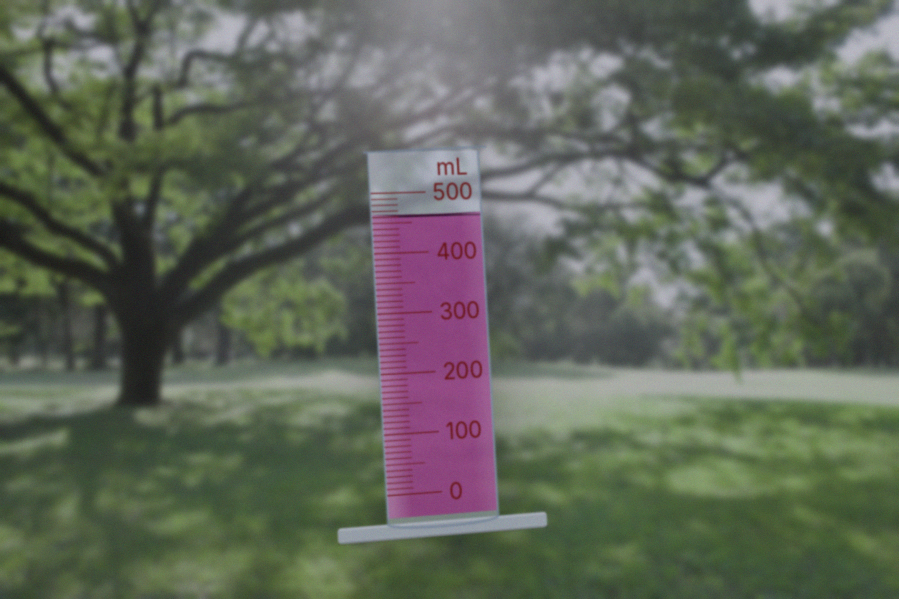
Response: 460 mL
